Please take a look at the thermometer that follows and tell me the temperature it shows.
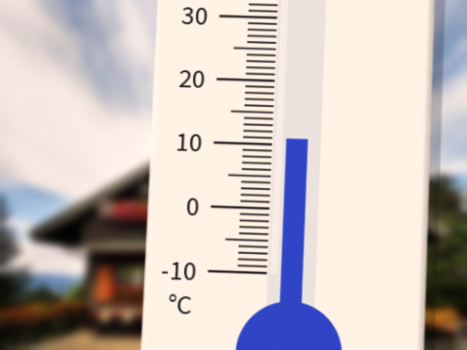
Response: 11 °C
